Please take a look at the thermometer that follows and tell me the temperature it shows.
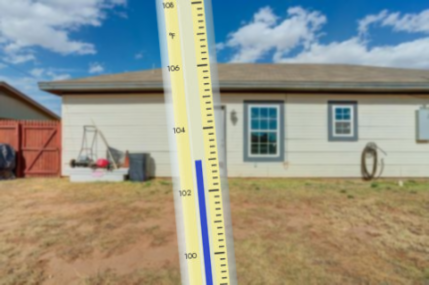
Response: 103 °F
